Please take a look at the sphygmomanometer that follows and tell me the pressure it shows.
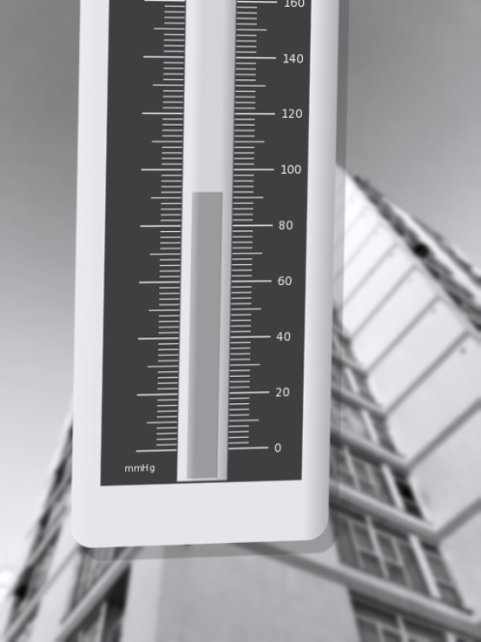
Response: 92 mmHg
